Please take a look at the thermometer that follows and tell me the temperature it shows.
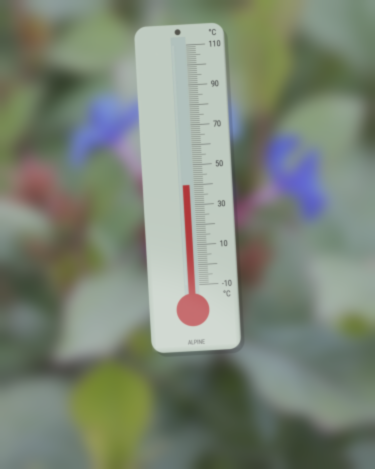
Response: 40 °C
